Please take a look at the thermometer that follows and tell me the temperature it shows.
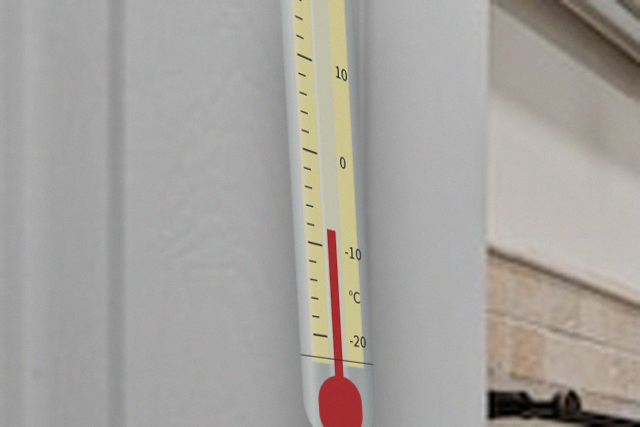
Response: -8 °C
